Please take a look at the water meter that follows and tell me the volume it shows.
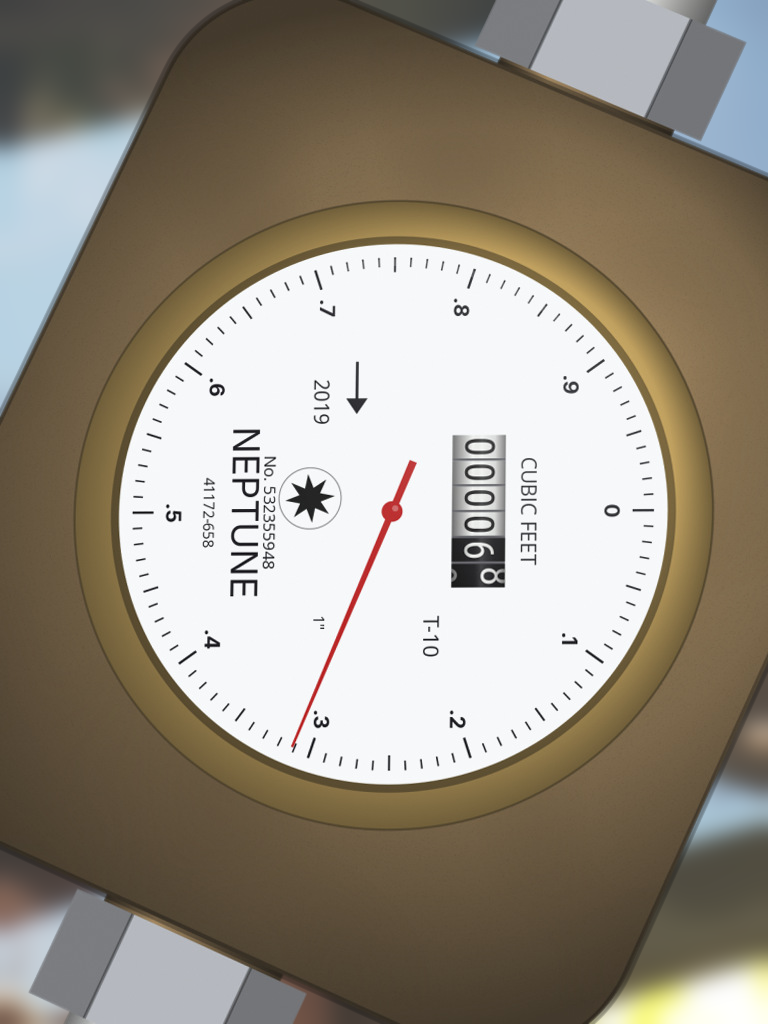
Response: 68.31 ft³
